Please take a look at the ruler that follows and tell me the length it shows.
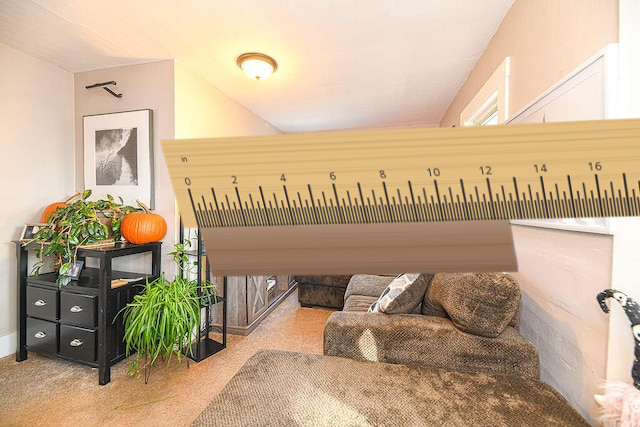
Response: 12.5 in
